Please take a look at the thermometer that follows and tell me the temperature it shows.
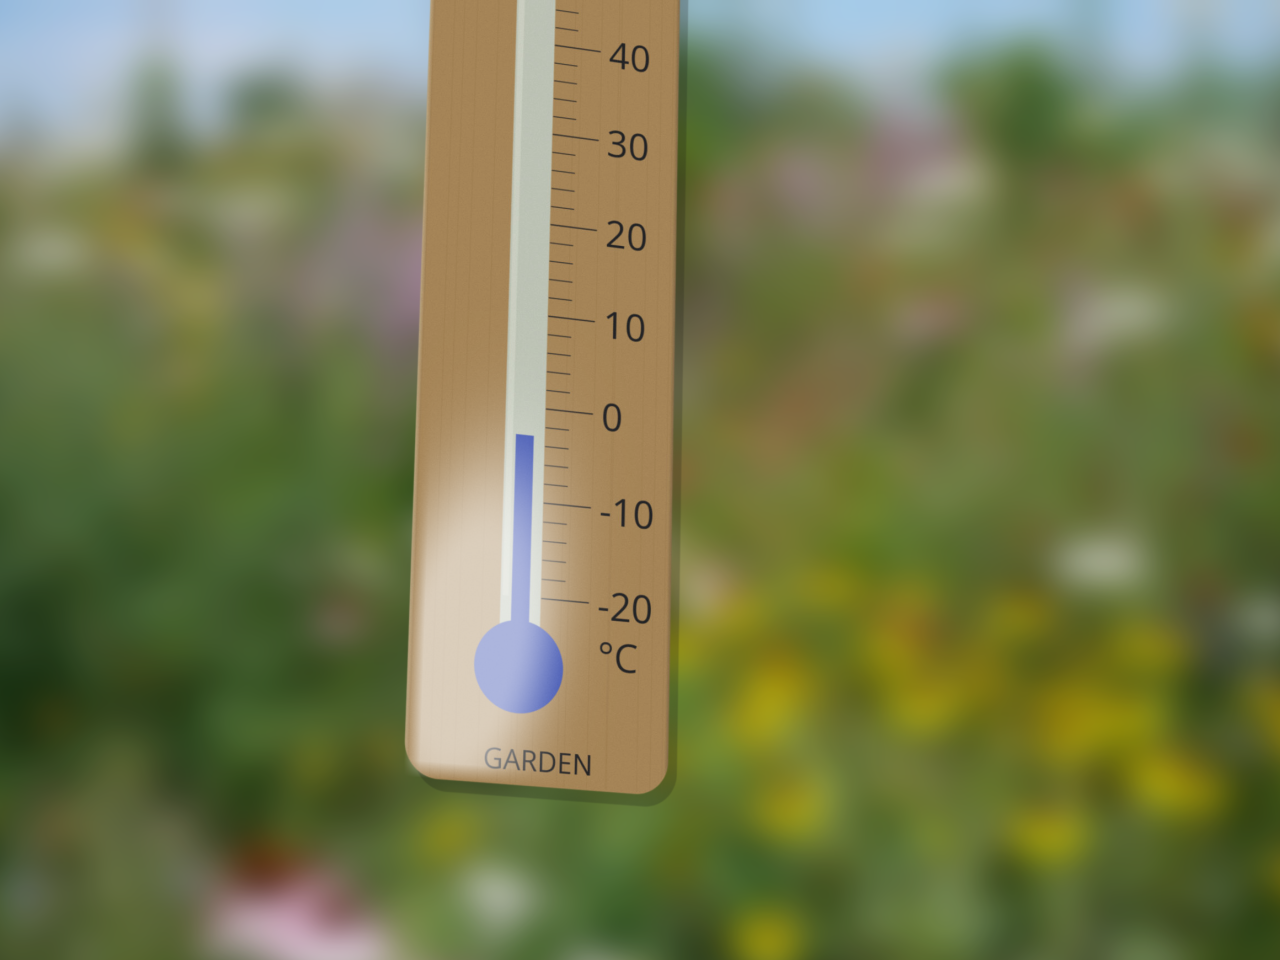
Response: -3 °C
